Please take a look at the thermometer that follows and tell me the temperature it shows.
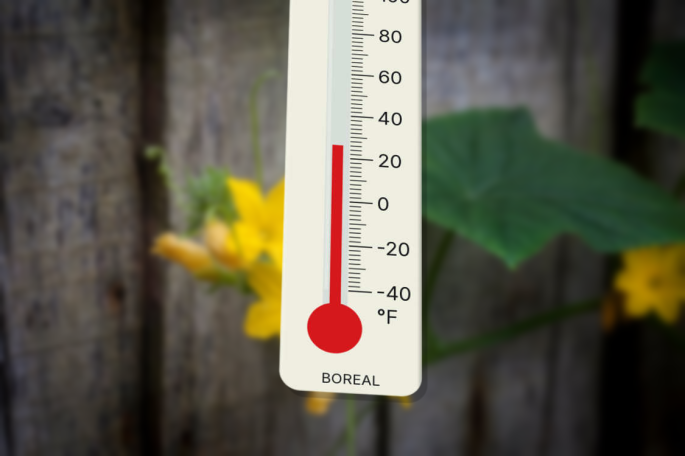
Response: 26 °F
